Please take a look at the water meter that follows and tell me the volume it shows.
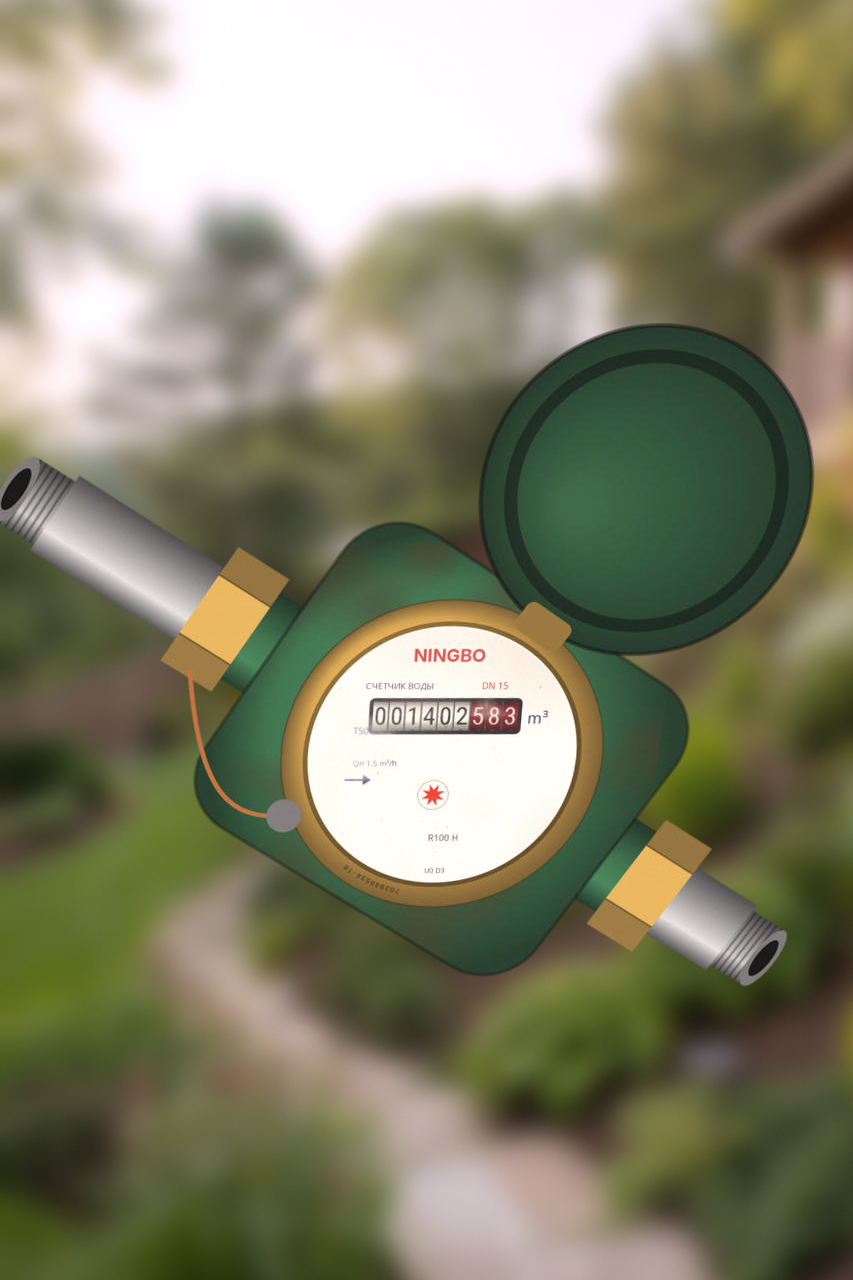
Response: 1402.583 m³
